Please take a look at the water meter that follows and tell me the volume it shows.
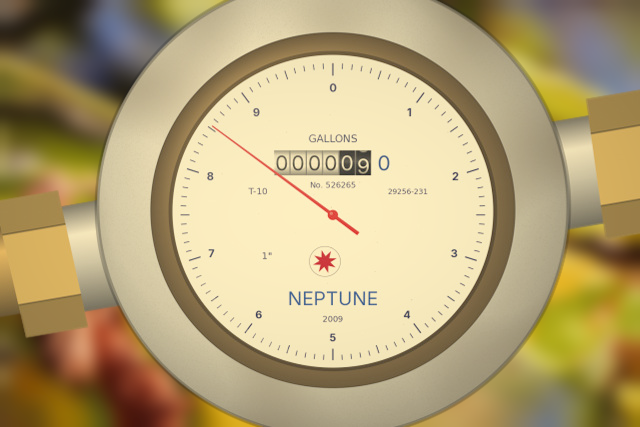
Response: 88.5 gal
